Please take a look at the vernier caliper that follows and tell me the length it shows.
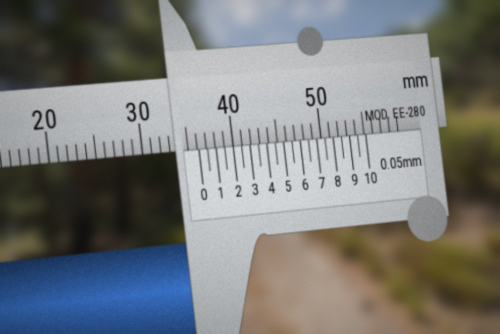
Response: 36.2 mm
